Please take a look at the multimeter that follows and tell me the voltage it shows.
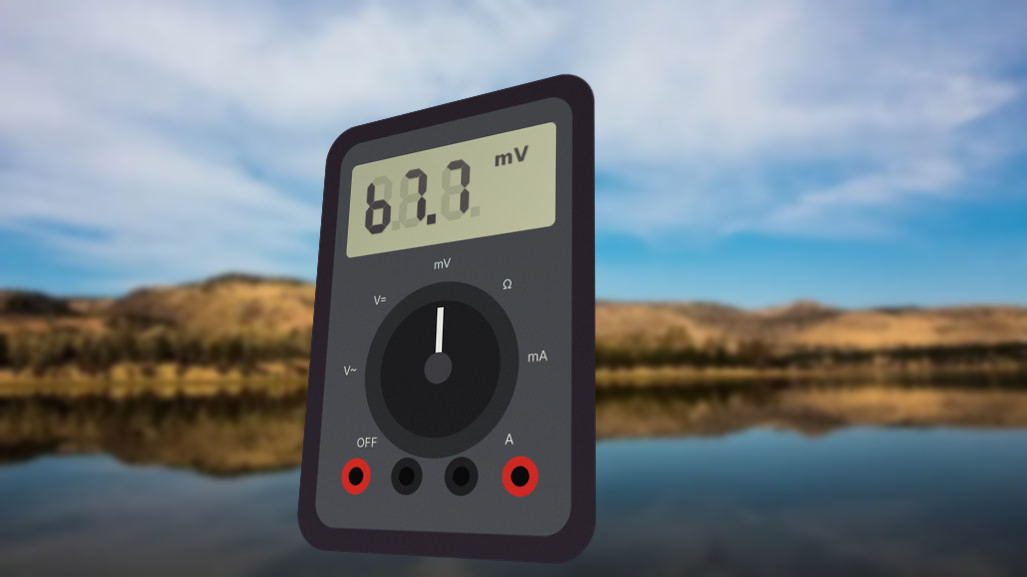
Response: 67.7 mV
